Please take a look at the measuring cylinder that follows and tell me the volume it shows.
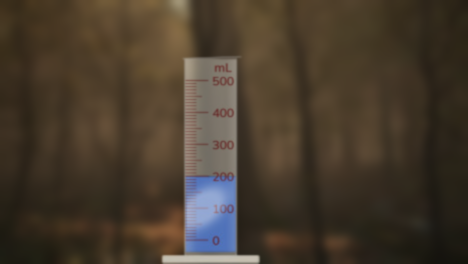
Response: 200 mL
